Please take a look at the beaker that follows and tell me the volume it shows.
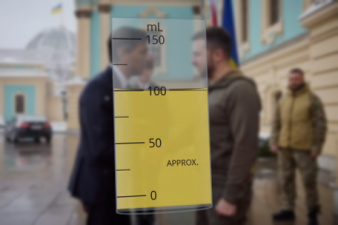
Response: 100 mL
